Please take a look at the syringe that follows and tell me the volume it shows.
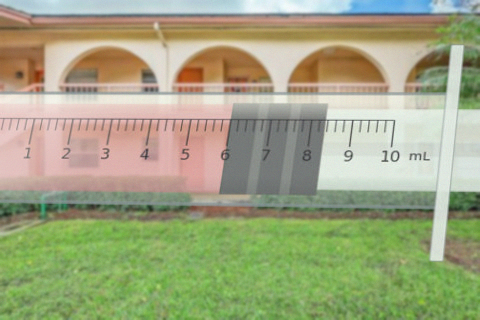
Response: 6 mL
